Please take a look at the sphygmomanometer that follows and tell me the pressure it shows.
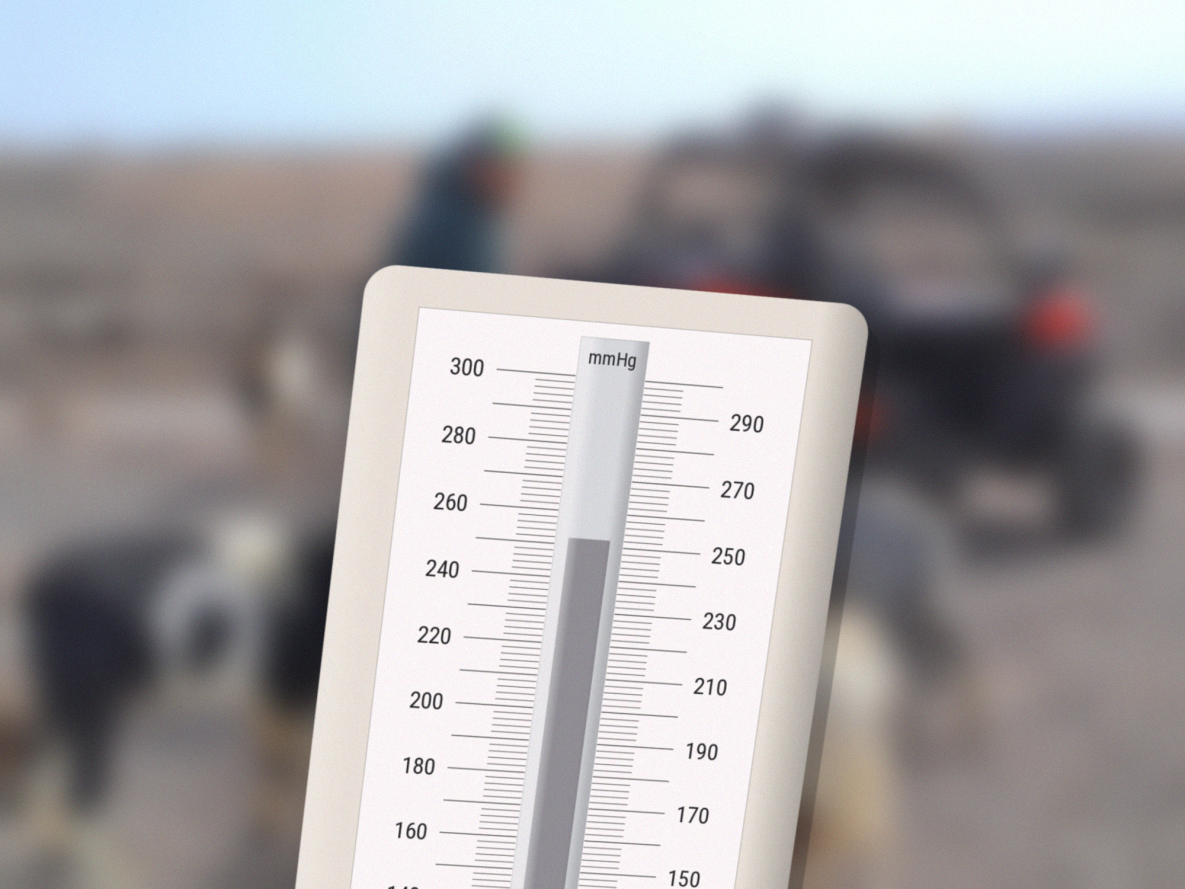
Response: 252 mmHg
